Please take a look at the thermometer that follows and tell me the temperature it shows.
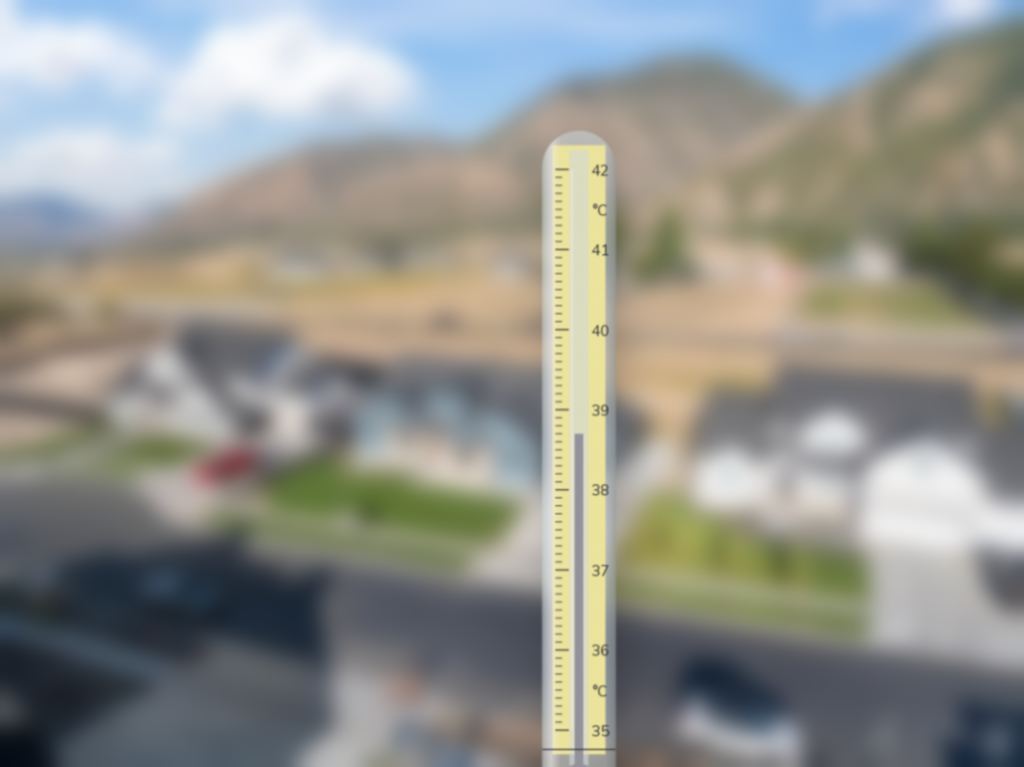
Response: 38.7 °C
